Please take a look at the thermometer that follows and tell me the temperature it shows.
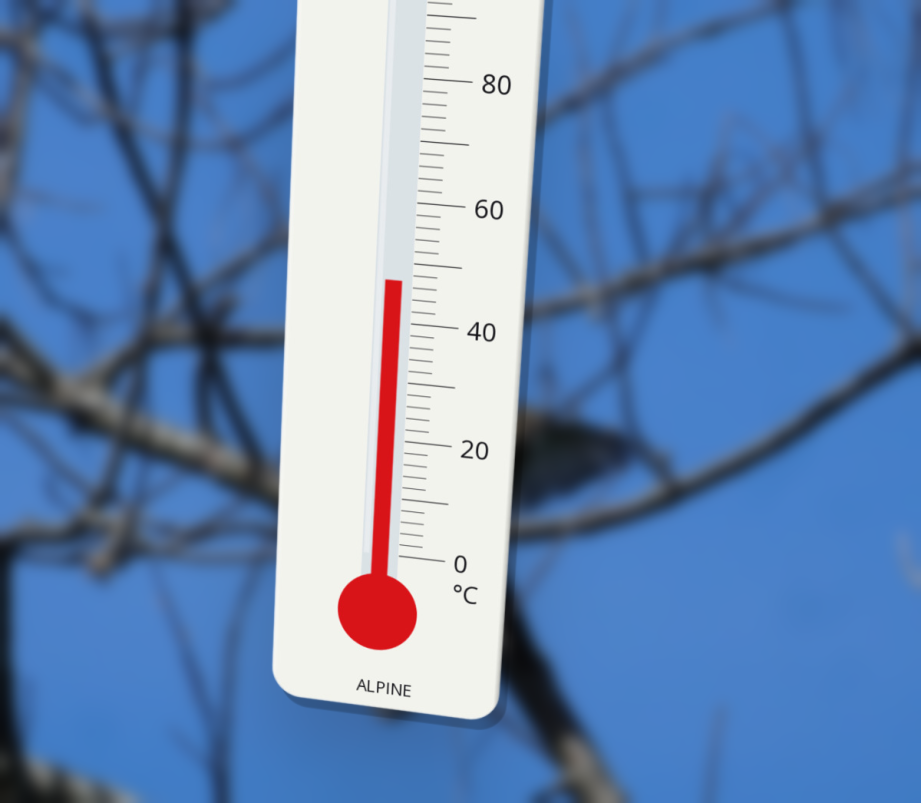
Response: 47 °C
